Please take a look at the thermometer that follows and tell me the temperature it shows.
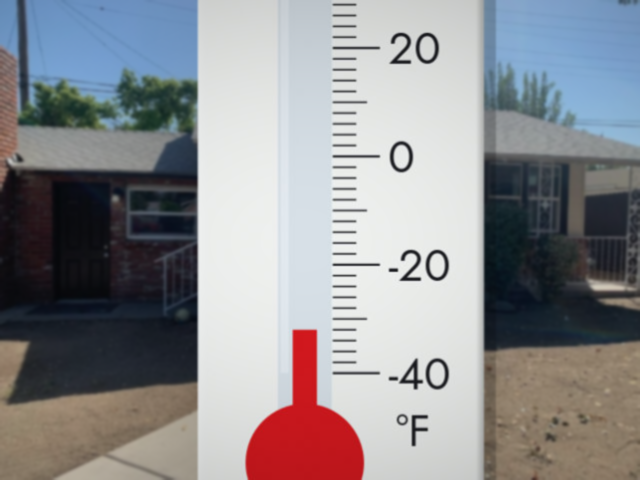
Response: -32 °F
